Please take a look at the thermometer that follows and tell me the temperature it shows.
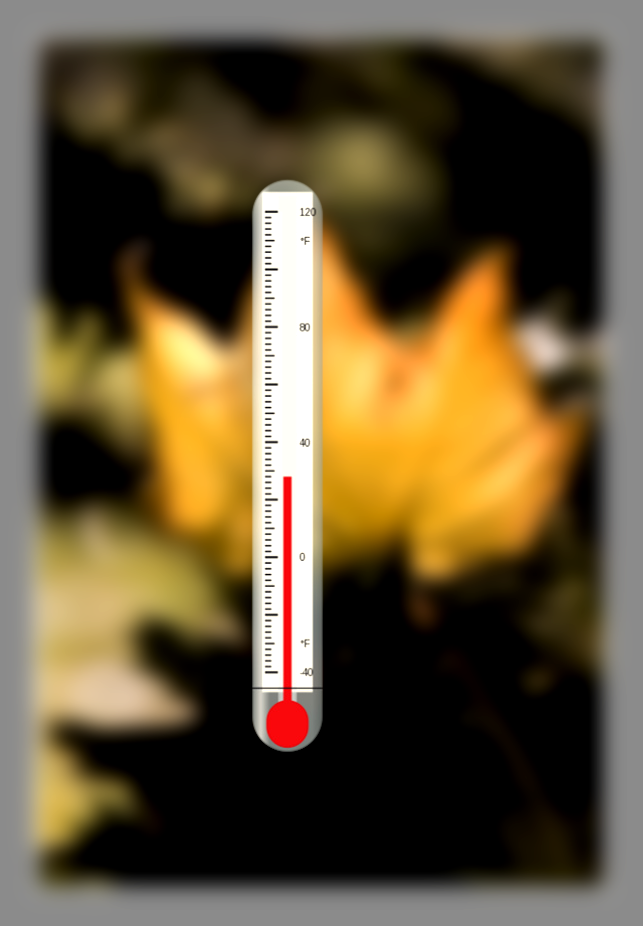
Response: 28 °F
